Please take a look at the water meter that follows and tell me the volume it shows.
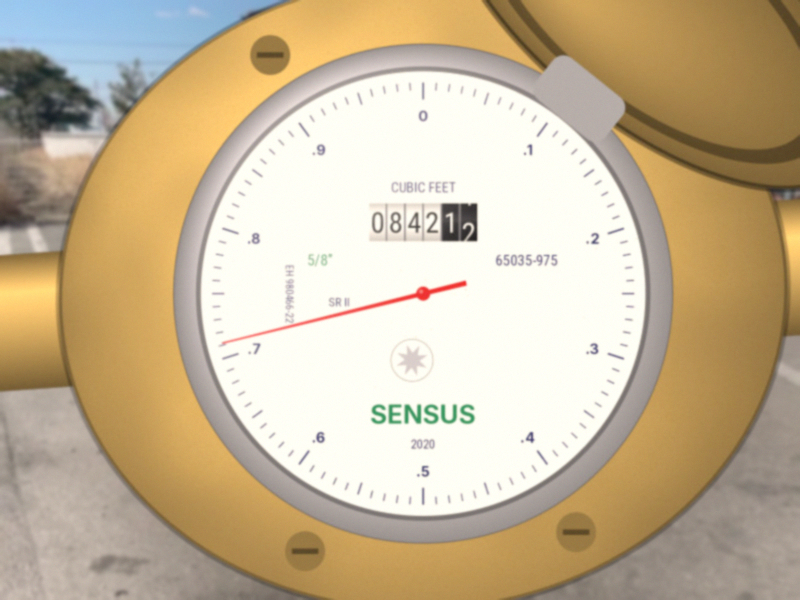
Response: 84211.71 ft³
